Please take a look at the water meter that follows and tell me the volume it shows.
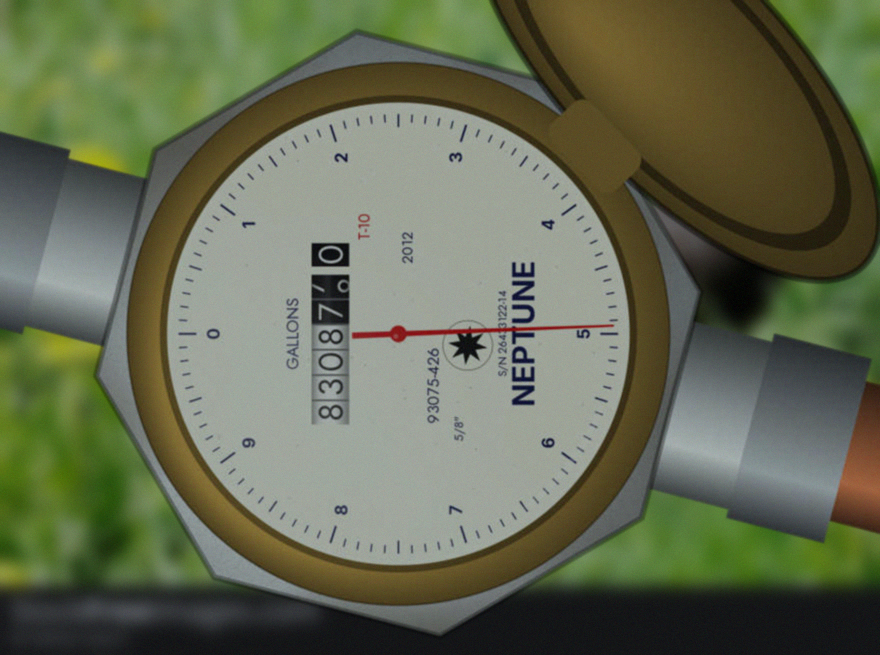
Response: 8308774.9 gal
